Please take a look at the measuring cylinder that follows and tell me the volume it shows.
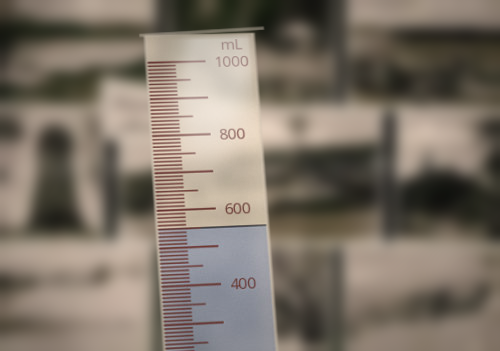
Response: 550 mL
